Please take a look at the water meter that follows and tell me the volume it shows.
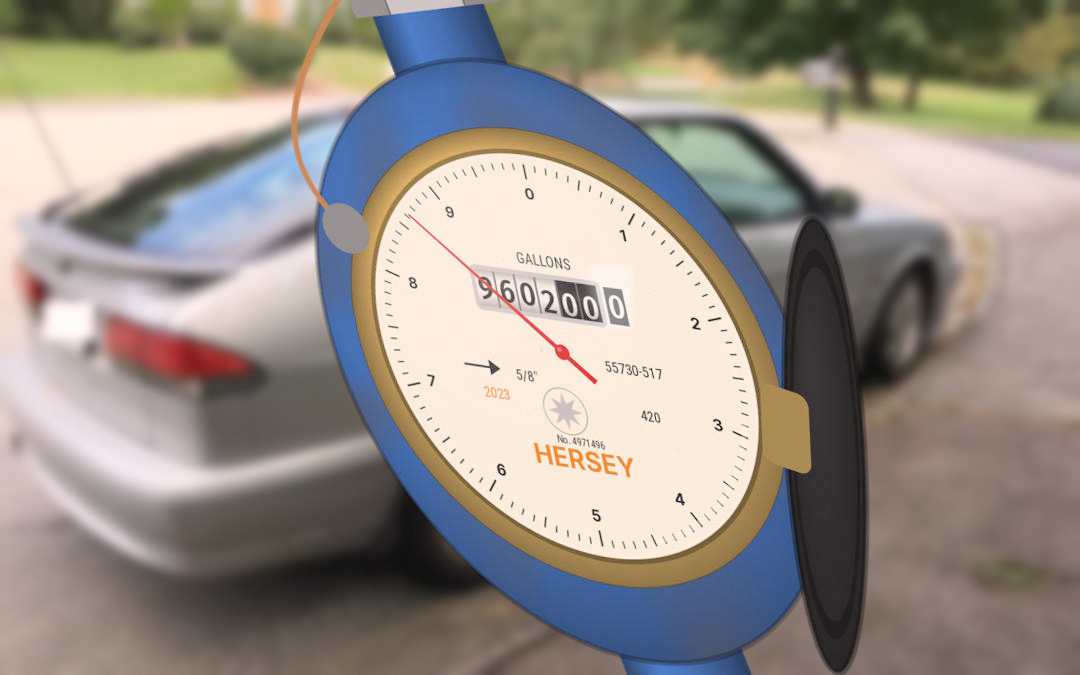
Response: 9601998.6 gal
